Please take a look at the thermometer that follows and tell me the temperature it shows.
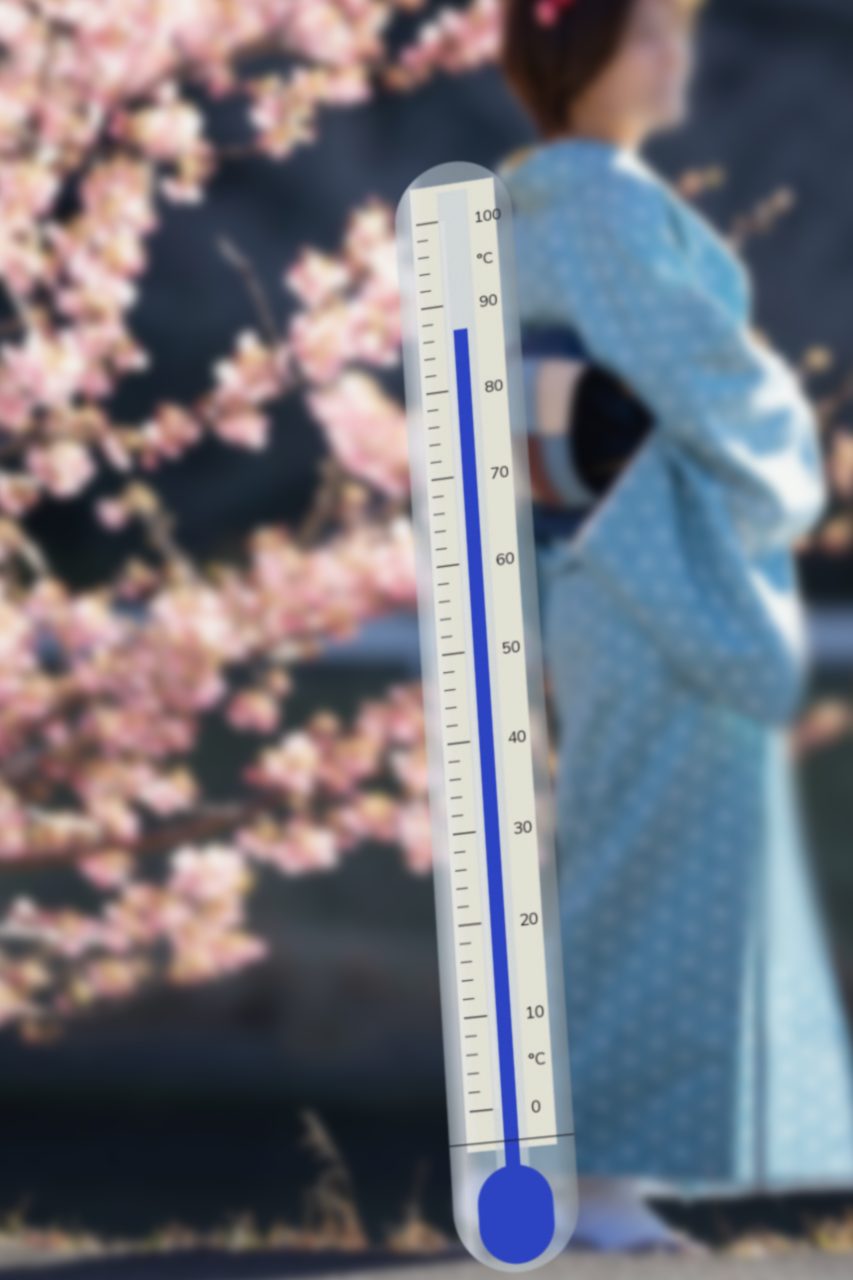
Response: 87 °C
